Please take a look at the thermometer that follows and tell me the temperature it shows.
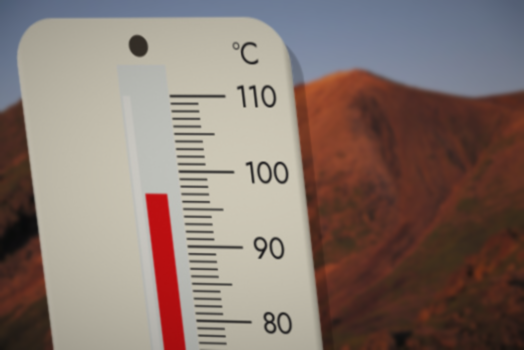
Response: 97 °C
